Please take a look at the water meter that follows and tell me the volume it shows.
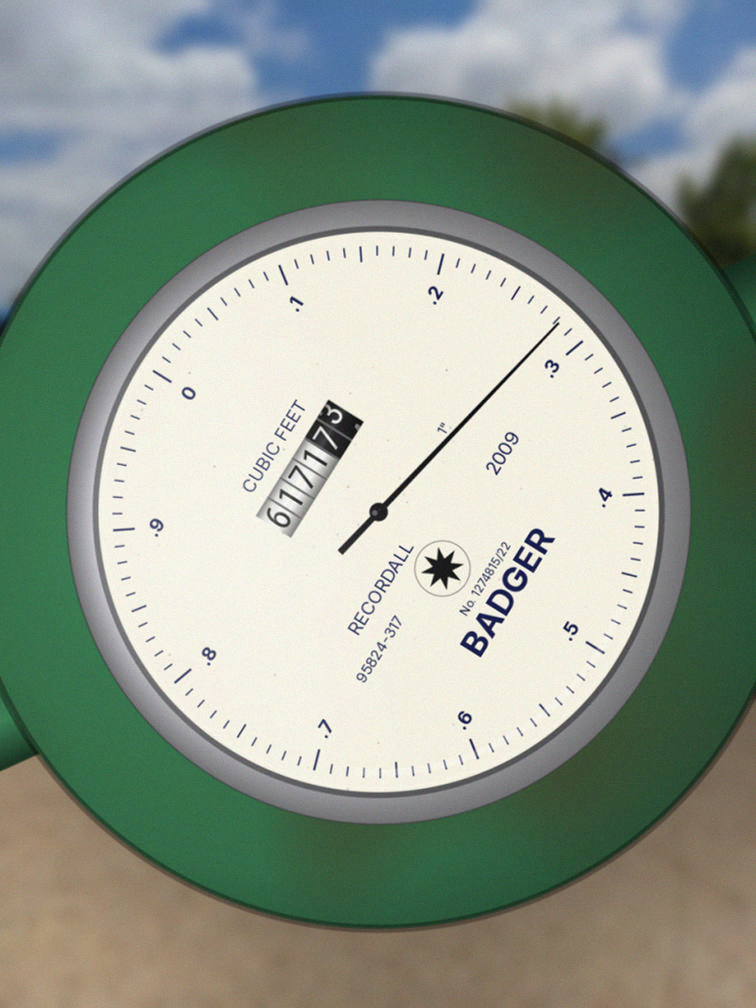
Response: 617173.28 ft³
